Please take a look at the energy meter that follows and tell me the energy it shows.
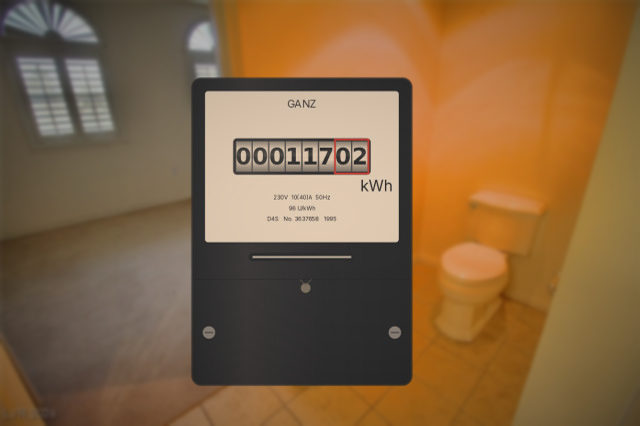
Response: 117.02 kWh
